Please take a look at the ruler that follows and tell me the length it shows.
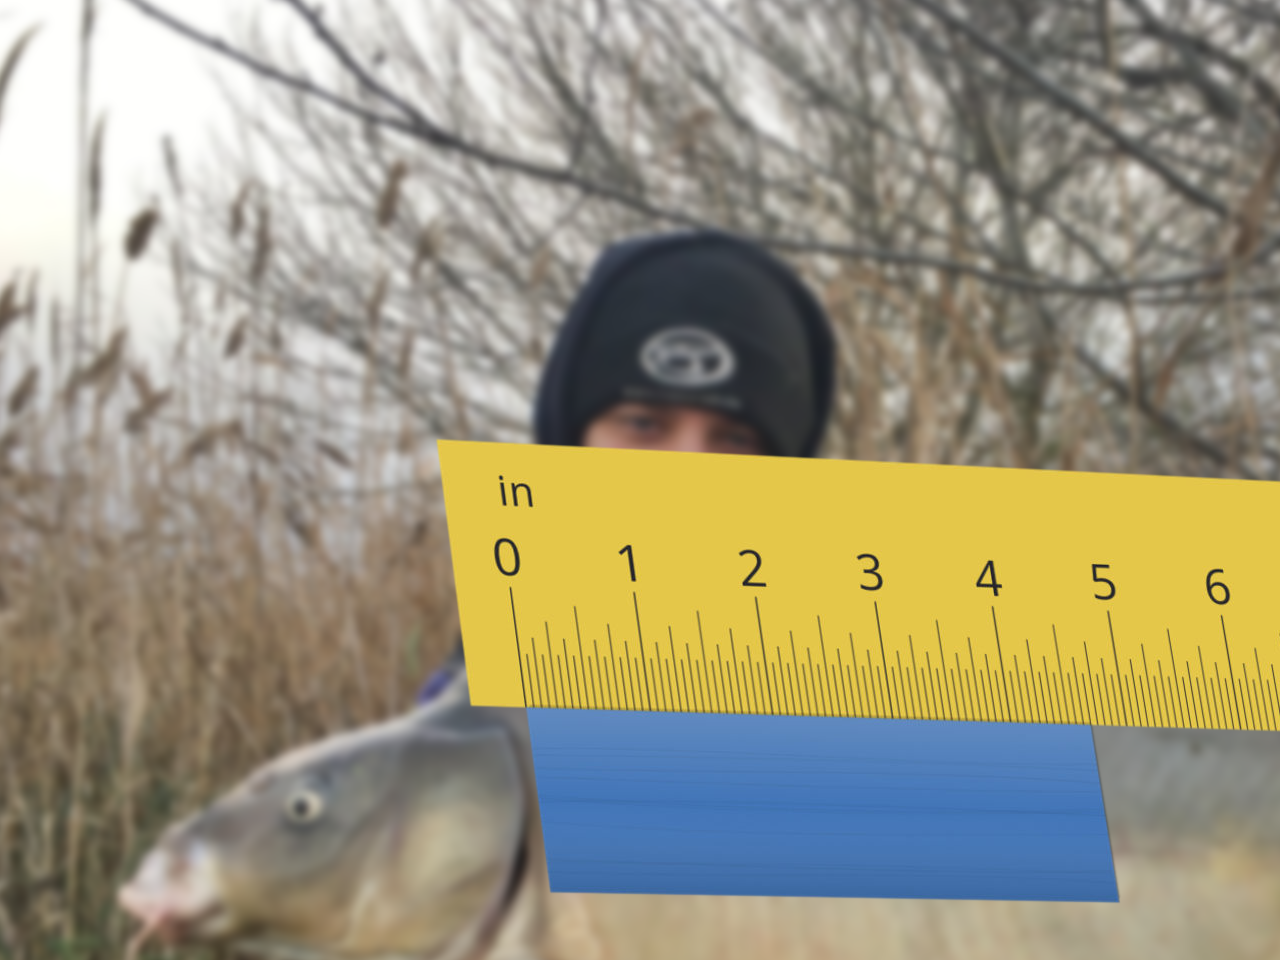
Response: 4.6875 in
